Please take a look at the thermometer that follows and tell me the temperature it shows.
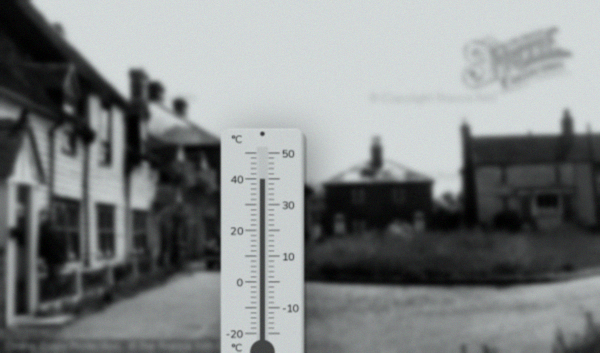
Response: 40 °C
